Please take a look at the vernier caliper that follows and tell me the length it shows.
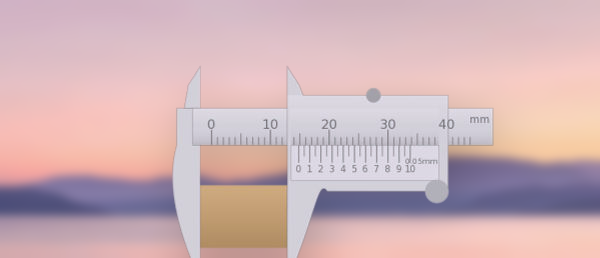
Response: 14.8 mm
